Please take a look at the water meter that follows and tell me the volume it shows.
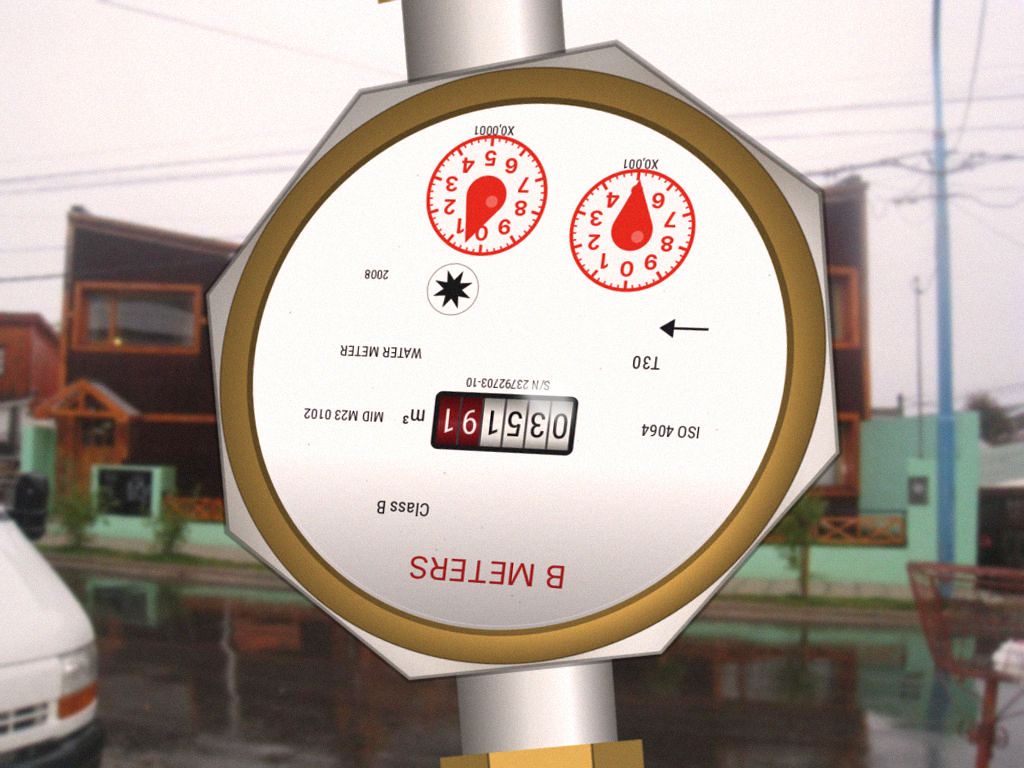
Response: 351.9150 m³
